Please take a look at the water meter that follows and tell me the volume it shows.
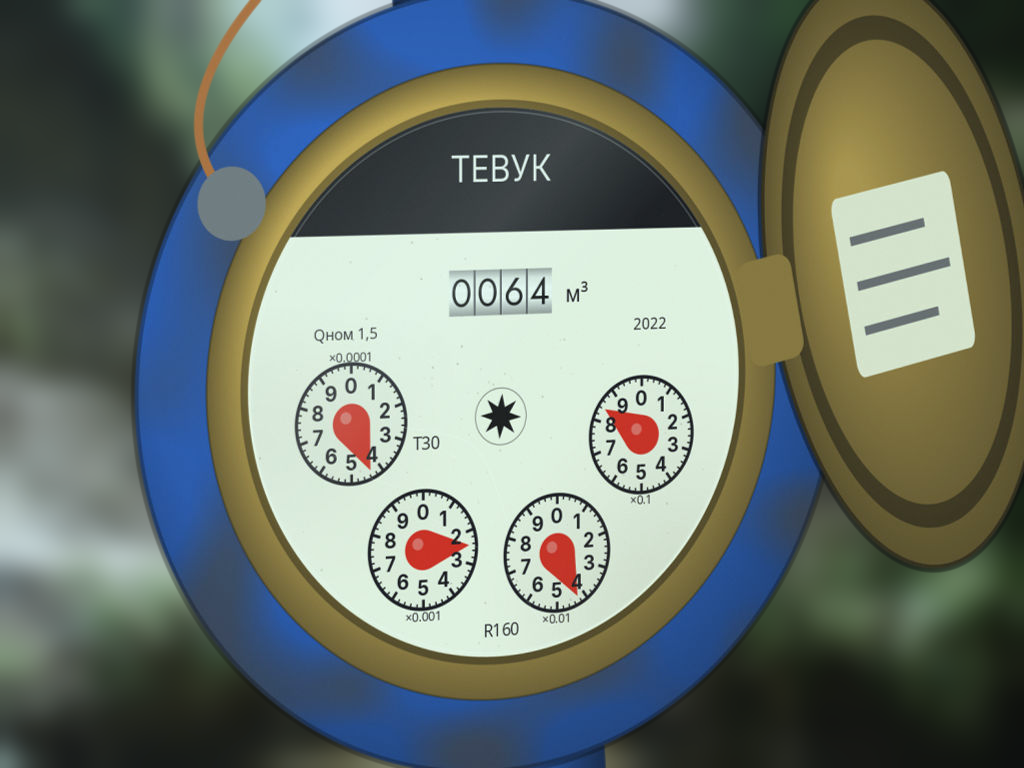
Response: 64.8424 m³
